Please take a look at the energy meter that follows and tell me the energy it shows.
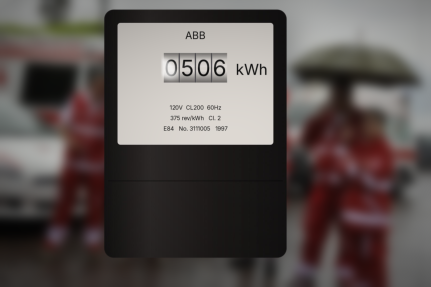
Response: 506 kWh
